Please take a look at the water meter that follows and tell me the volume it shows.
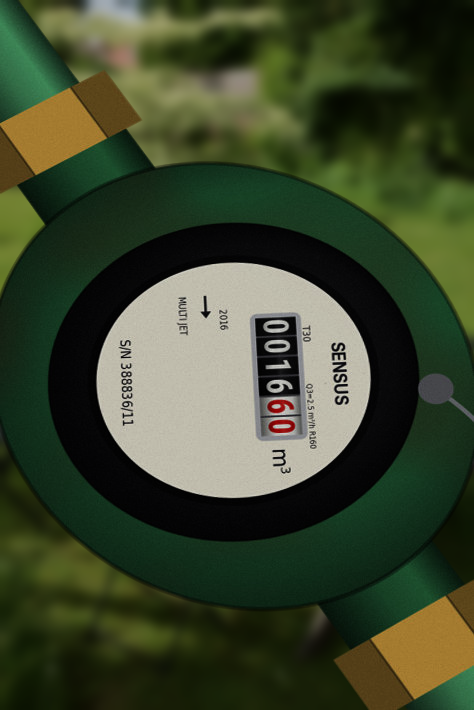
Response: 16.60 m³
